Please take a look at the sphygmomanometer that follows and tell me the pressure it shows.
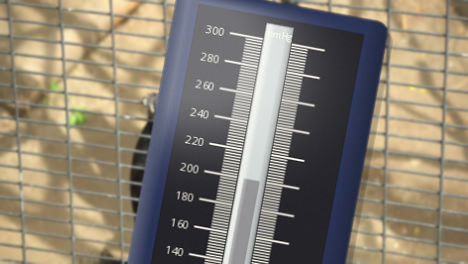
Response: 200 mmHg
